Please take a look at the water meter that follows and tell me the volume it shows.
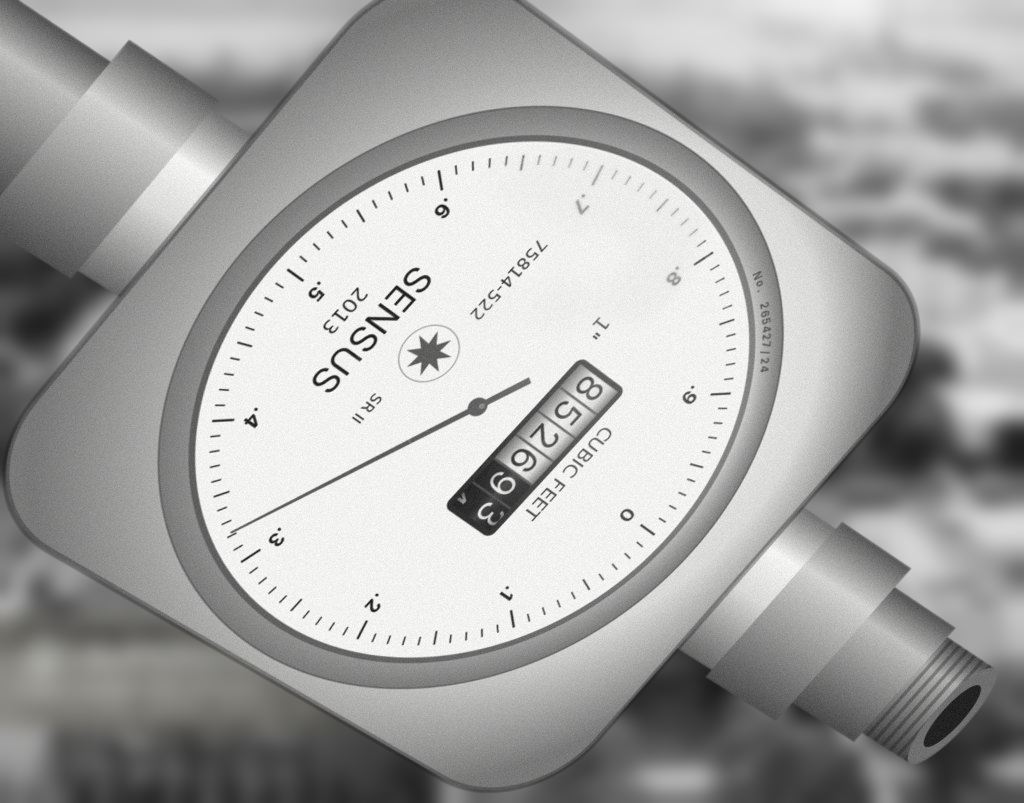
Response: 852693.32 ft³
